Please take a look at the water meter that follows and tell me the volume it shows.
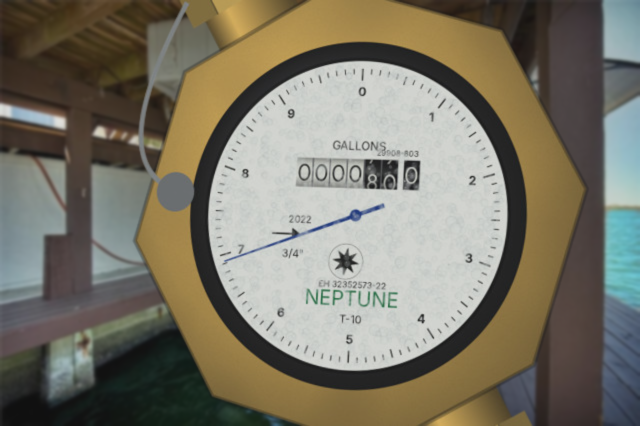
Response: 796.9 gal
